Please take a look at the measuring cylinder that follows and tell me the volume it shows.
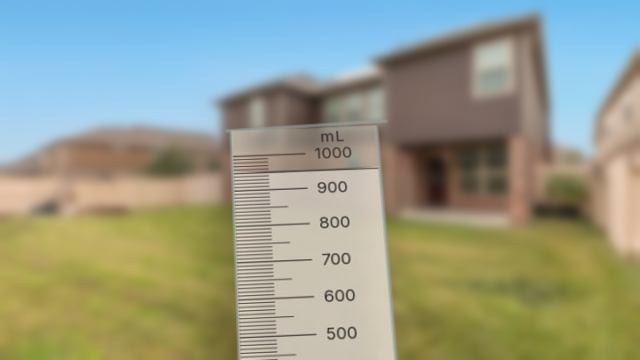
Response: 950 mL
